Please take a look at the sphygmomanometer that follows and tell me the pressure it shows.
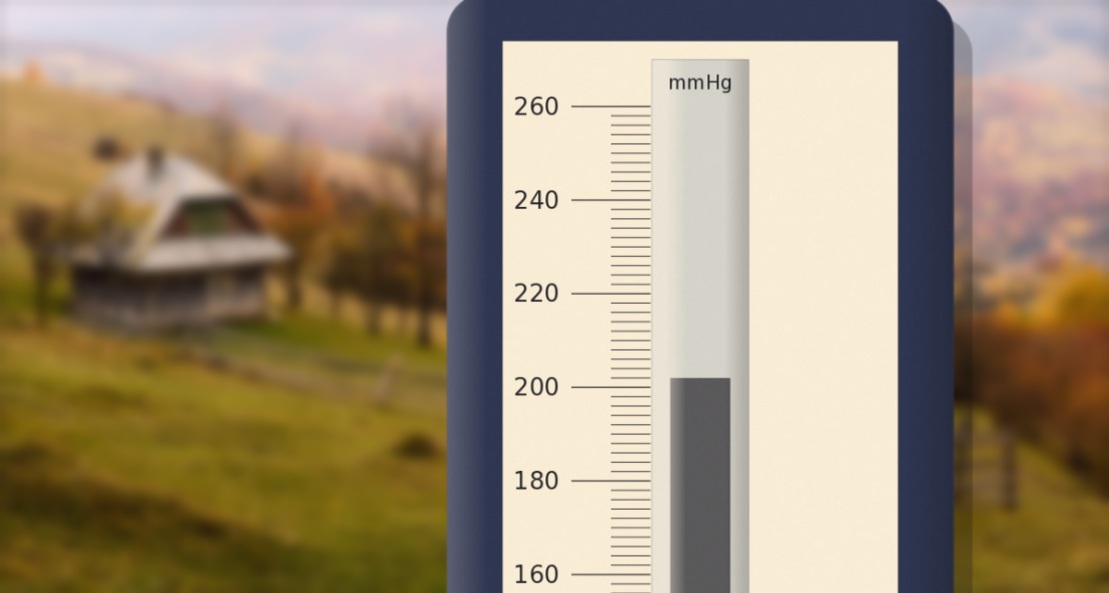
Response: 202 mmHg
